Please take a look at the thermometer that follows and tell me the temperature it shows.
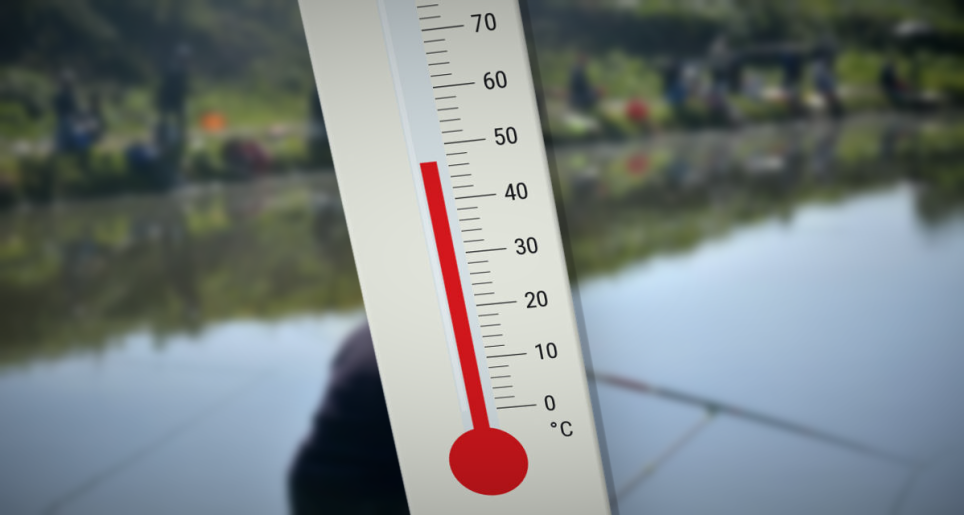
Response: 47 °C
